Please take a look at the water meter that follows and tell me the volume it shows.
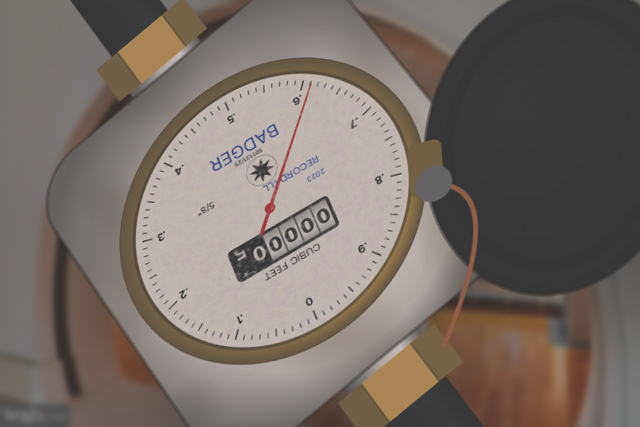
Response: 4.61 ft³
